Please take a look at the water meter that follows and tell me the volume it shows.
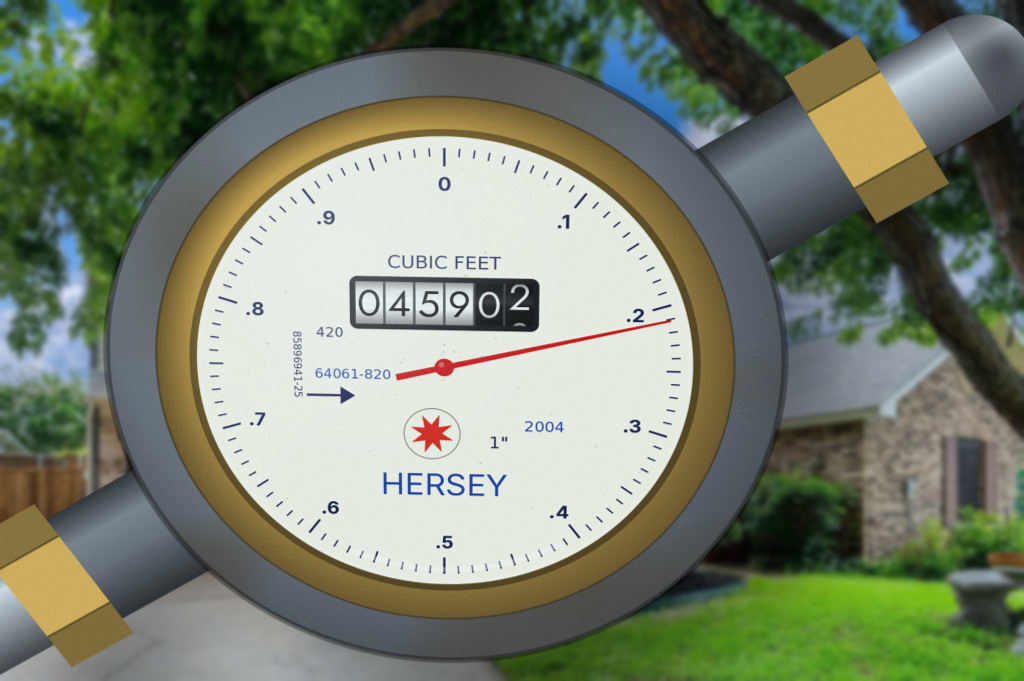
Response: 45902.21 ft³
